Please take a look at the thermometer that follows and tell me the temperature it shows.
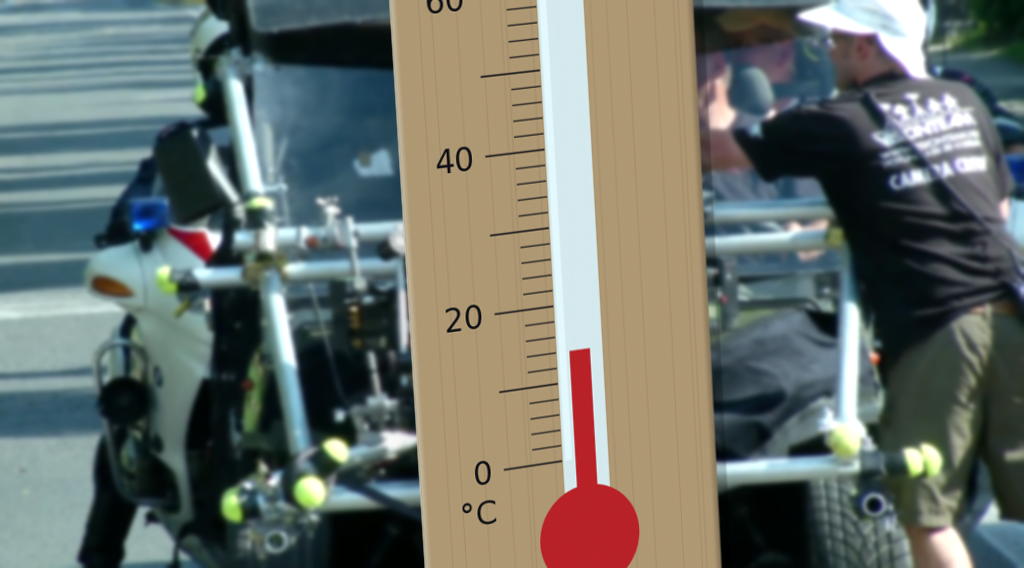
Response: 14 °C
